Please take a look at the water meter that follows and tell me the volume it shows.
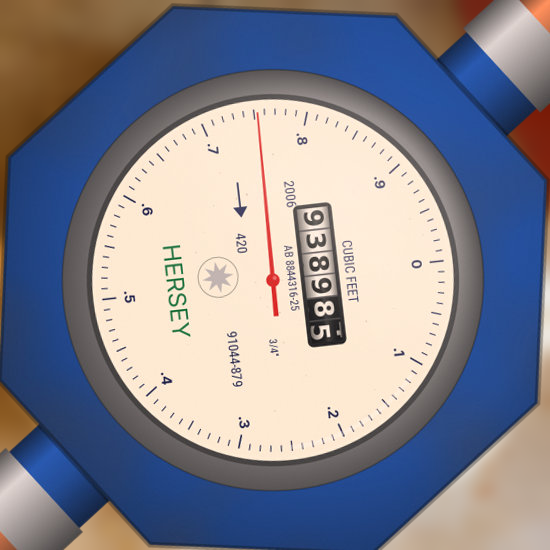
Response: 938984.75 ft³
